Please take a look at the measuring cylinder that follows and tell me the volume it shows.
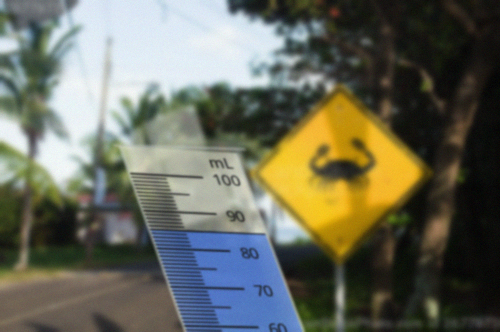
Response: 85 mL
